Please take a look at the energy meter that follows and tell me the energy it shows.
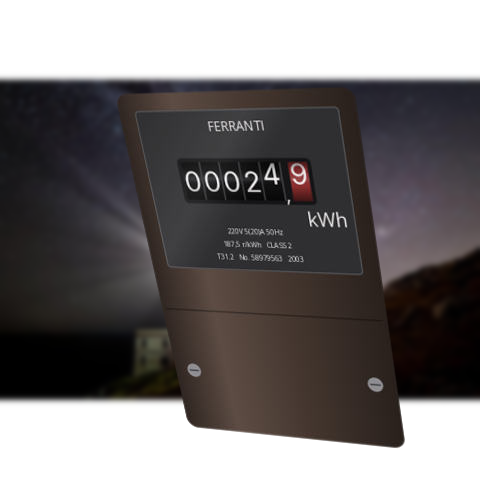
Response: 24.9 kWh
